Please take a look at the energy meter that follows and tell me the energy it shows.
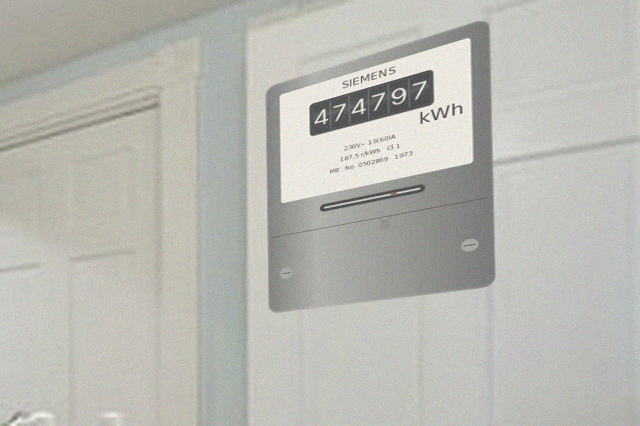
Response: 474797 kWh
